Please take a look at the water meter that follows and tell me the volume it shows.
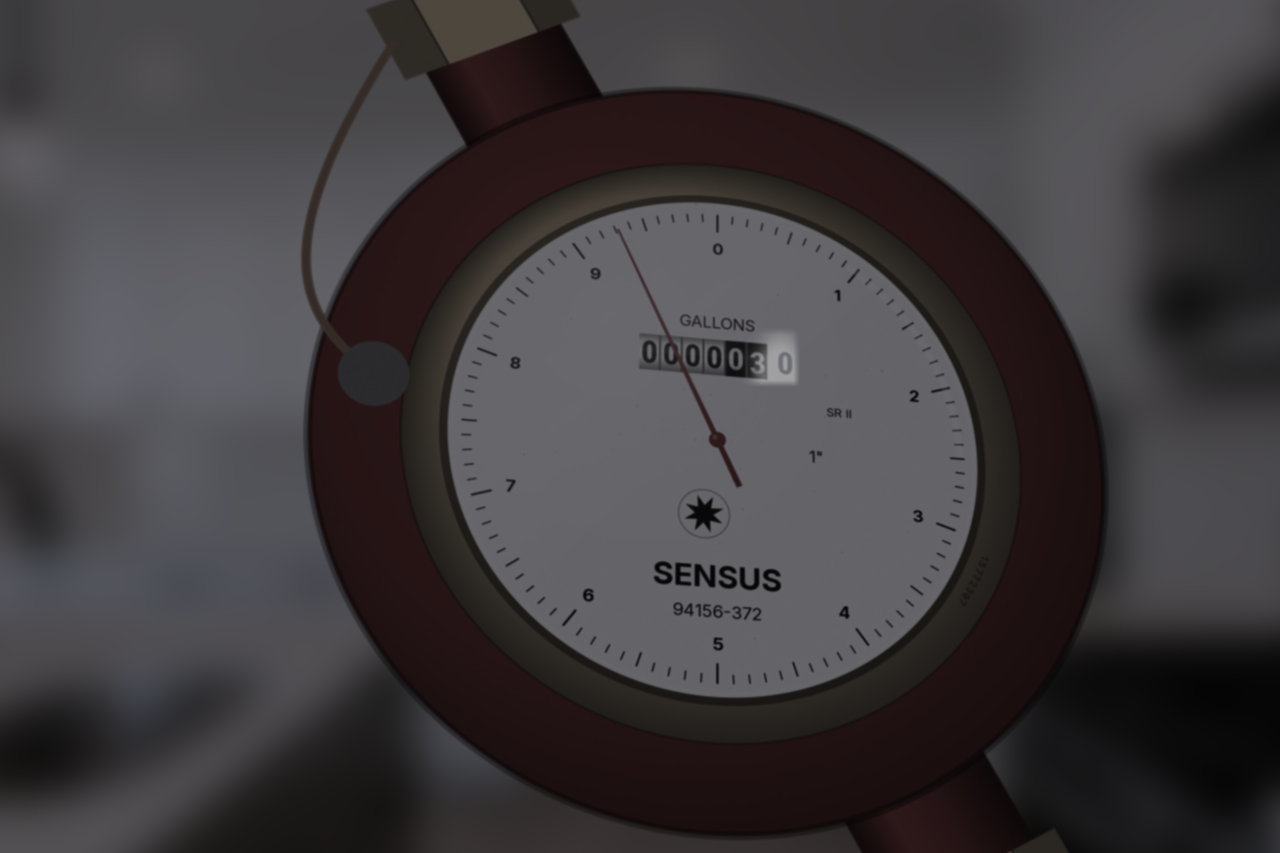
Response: 29.3 gal
